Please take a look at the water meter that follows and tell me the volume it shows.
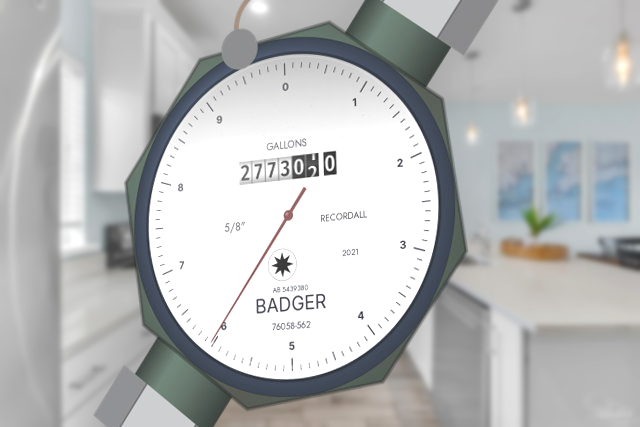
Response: 2773016.0 gal
